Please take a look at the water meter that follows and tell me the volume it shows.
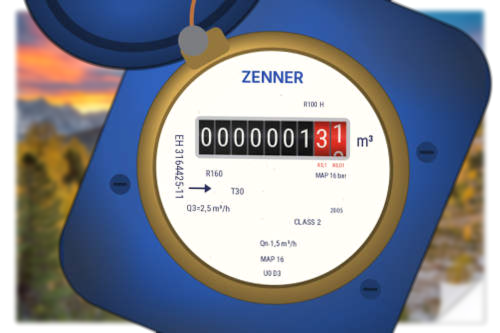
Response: 1.31 m³
